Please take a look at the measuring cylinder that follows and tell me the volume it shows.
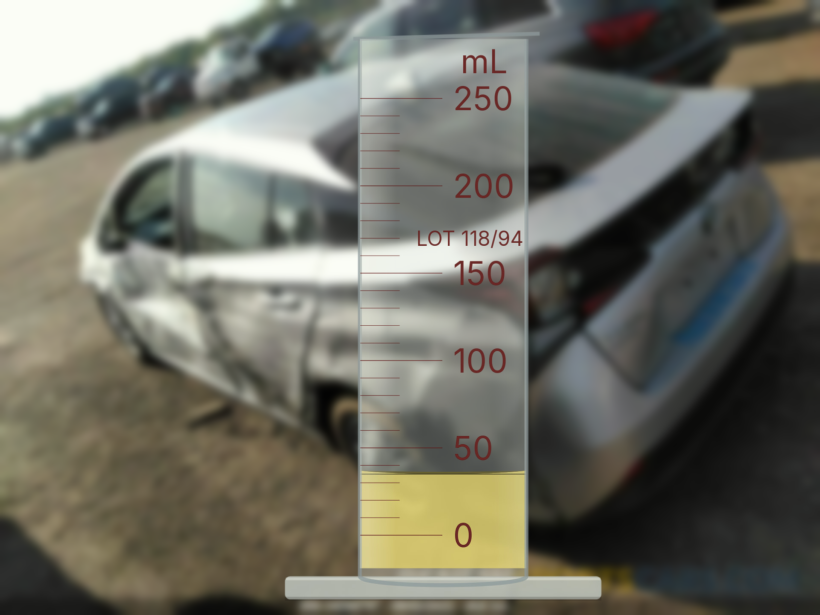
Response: 35 mL
